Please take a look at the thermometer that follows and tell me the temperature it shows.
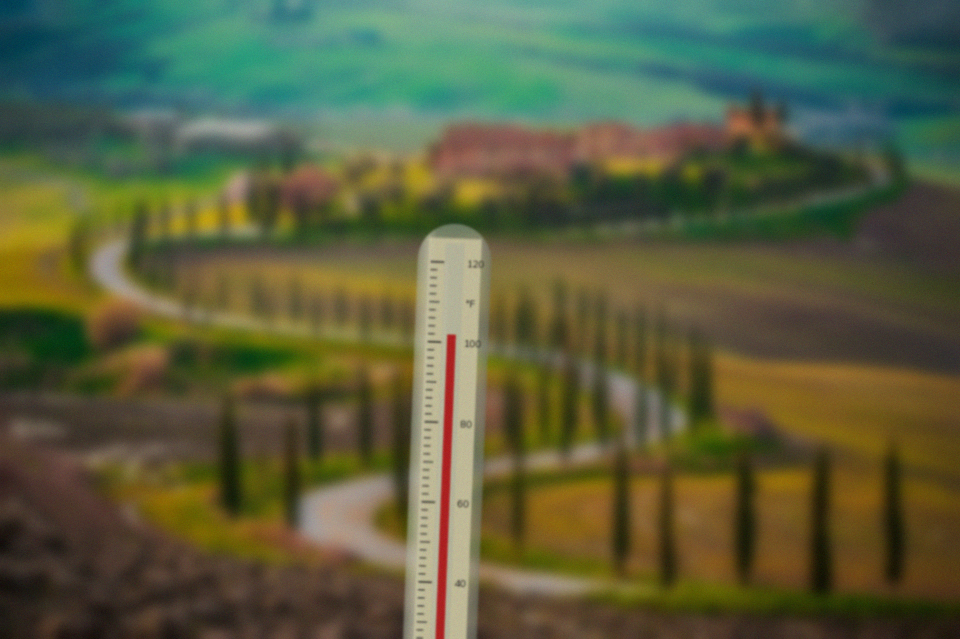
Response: 102 °F
